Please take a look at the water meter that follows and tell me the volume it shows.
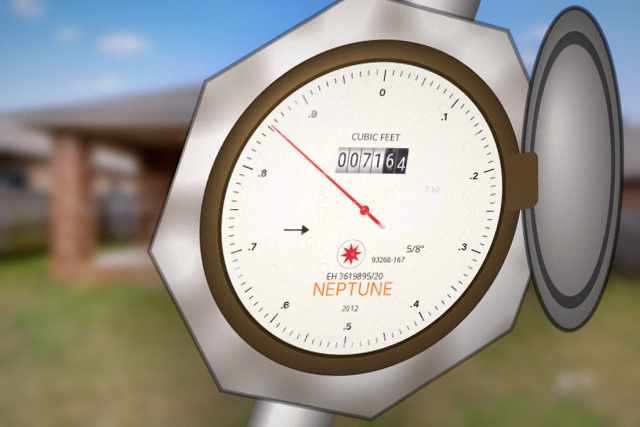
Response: 7163.85 ft³
